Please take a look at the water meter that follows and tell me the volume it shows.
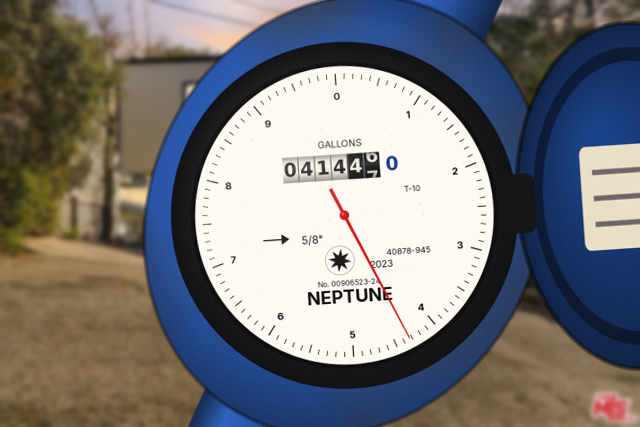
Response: 414464.3 gal
